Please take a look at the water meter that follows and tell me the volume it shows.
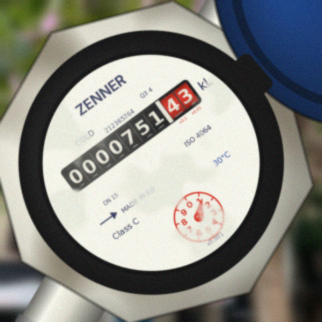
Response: 751.431 kL
